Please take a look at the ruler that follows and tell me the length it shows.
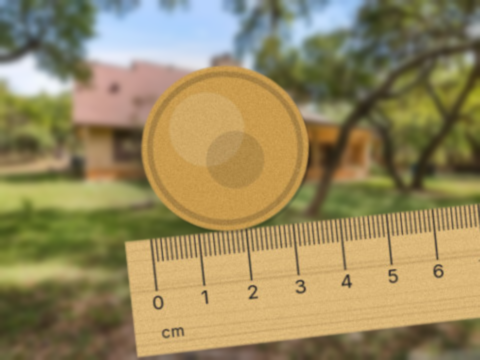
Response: 3.5 cm
